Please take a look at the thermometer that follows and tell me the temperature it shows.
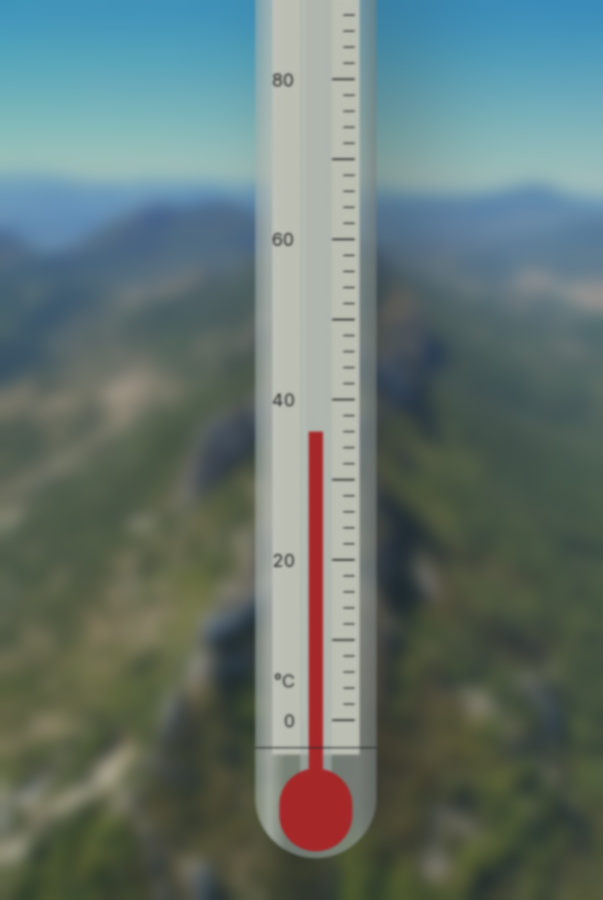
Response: 36 °C
